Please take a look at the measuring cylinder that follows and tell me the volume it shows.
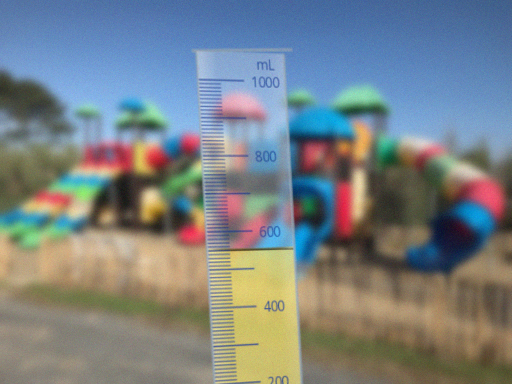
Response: 550 mL
